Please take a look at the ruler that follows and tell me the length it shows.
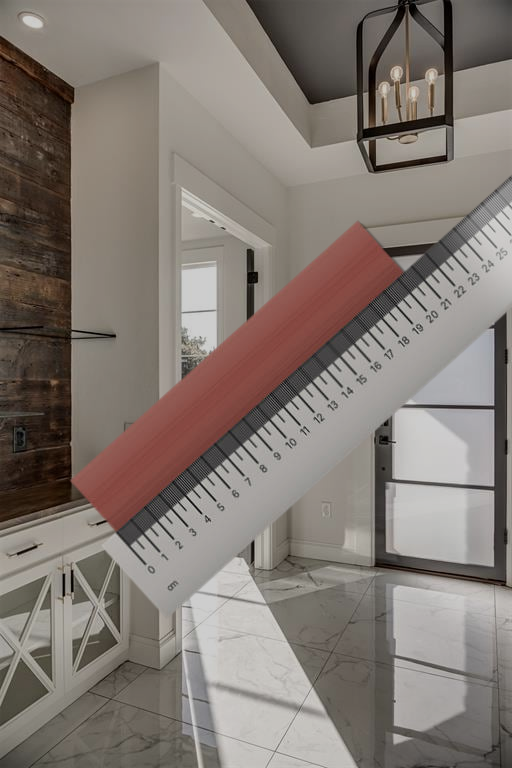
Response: 20.5 cm
